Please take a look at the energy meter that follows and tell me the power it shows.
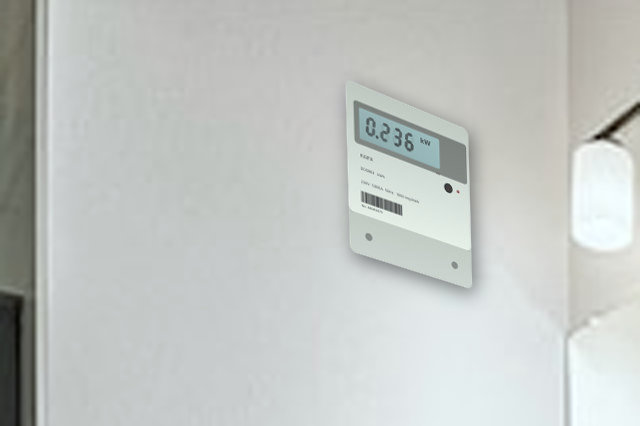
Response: 0.236 kW
